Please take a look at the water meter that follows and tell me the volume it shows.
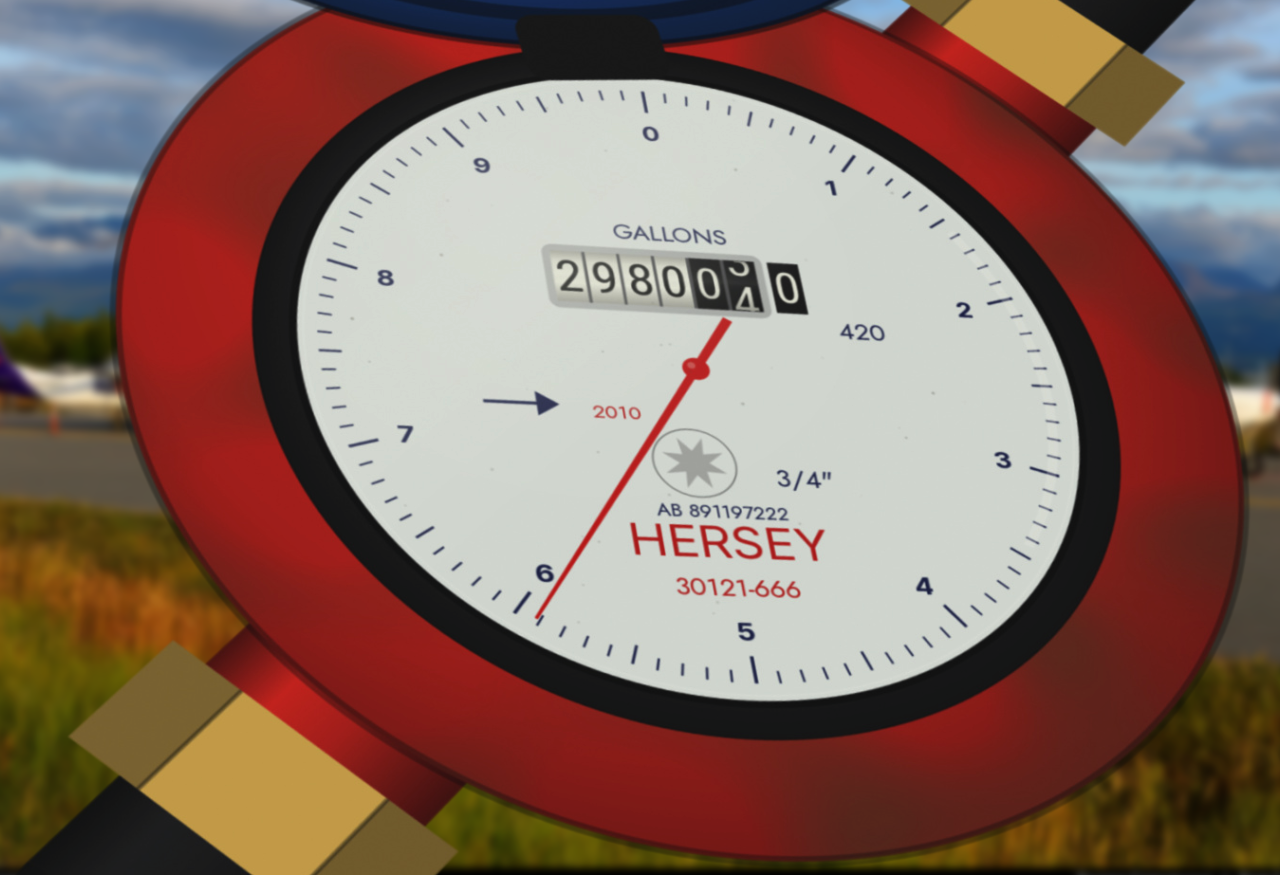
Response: 2980035.9 gal
